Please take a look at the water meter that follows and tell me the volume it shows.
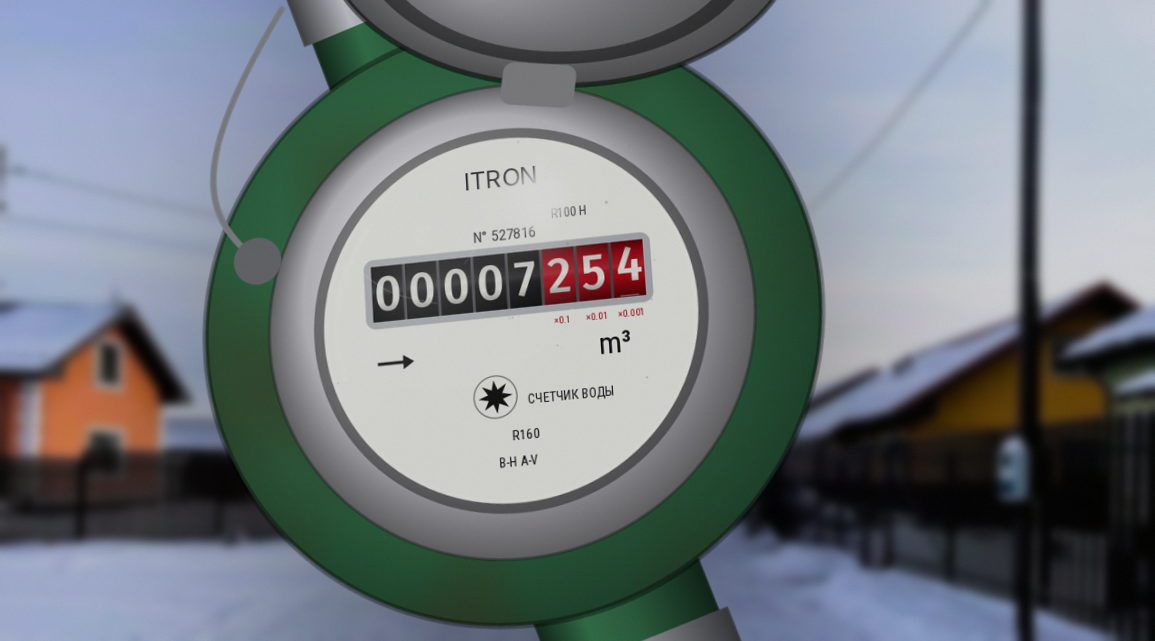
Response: 7.254 m³
